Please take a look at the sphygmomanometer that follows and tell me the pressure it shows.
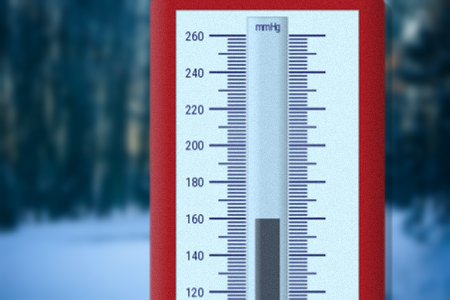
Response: 160 mmHg
